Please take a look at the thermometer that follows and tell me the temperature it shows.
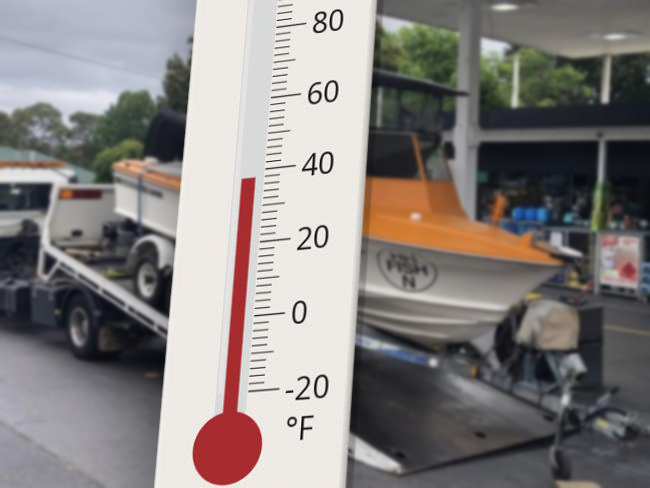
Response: 38 °F
